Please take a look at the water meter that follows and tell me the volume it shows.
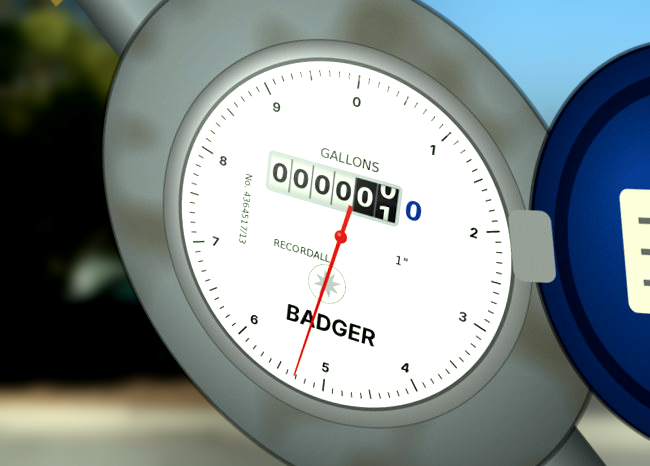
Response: 5.3 gal
